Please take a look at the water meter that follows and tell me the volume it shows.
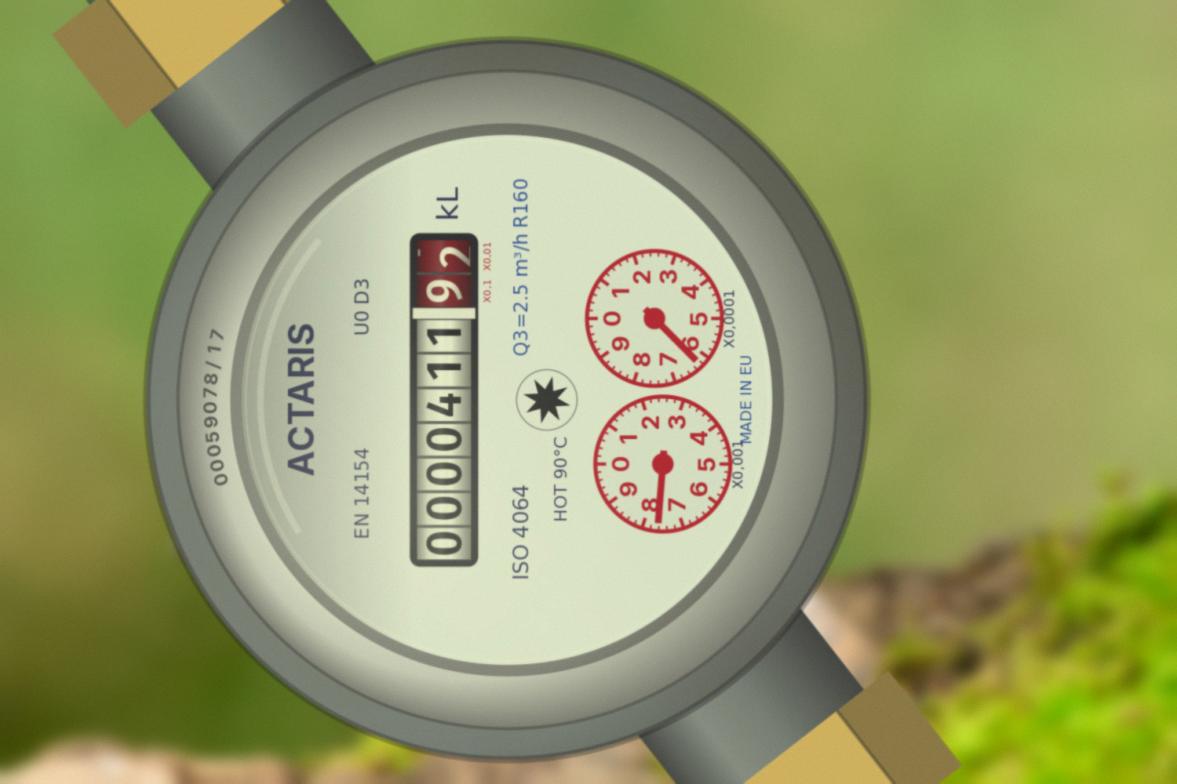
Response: 411.9176 kL
